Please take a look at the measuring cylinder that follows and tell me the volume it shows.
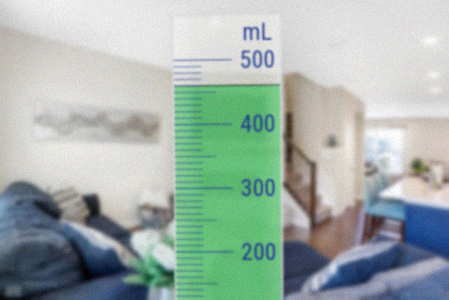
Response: 460 mL
